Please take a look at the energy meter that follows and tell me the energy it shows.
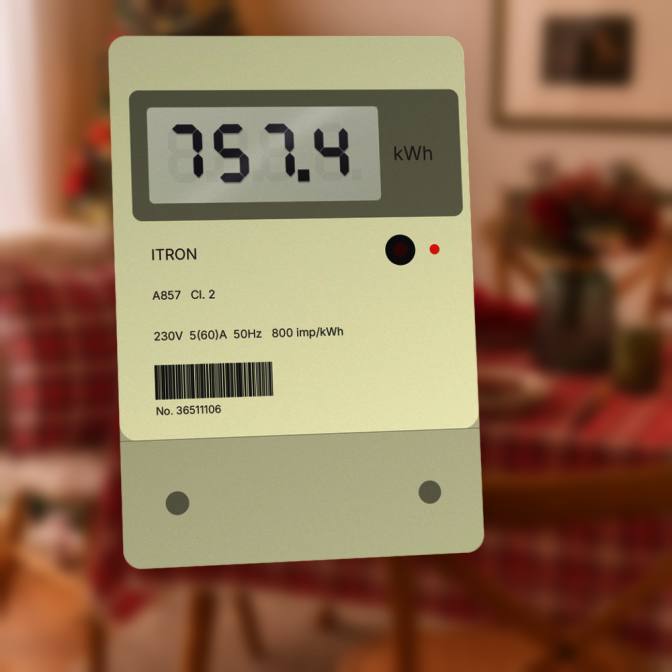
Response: 757.4 kWh
